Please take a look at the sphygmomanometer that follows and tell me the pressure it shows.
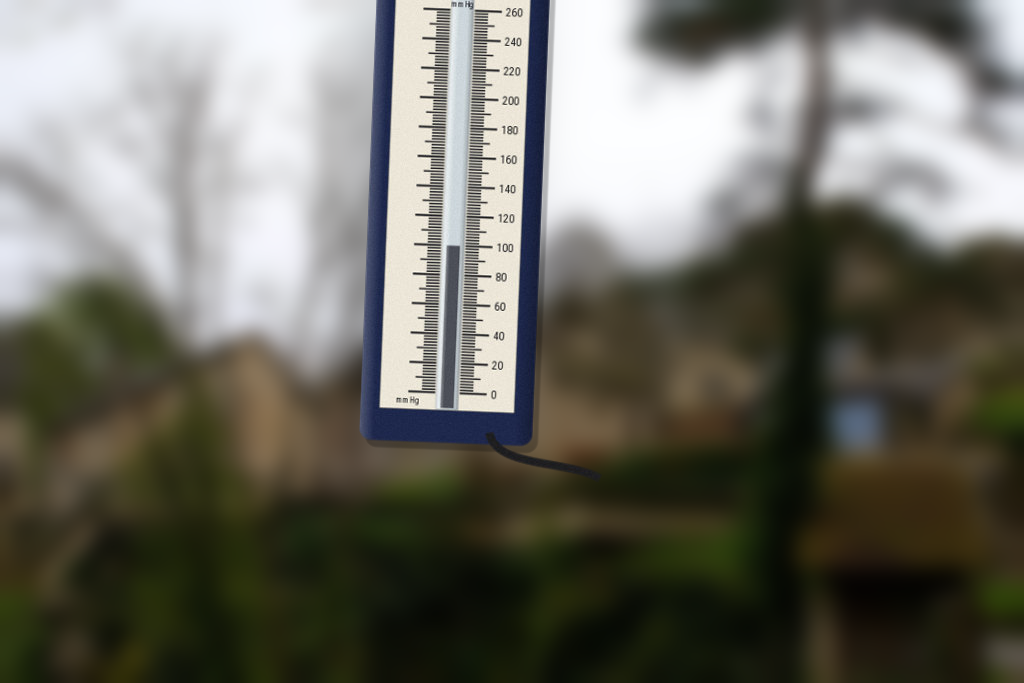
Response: 100 mmHg
